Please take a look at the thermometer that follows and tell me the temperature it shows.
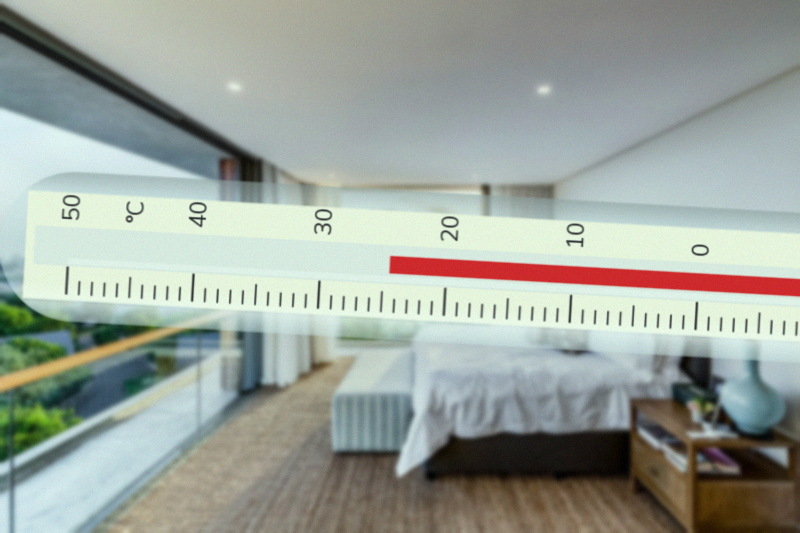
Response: 24.5 °C
